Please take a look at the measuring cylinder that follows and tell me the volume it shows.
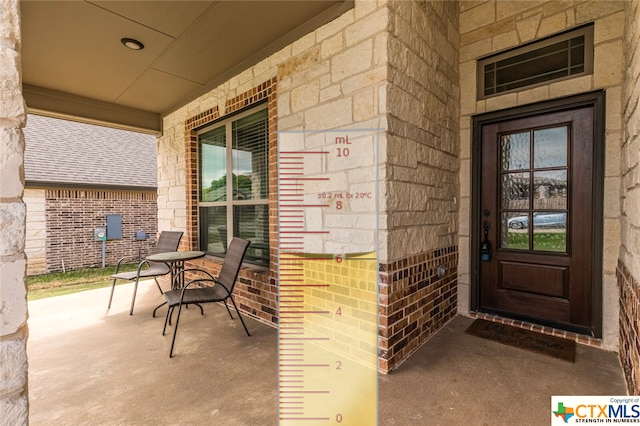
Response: 6 mL
